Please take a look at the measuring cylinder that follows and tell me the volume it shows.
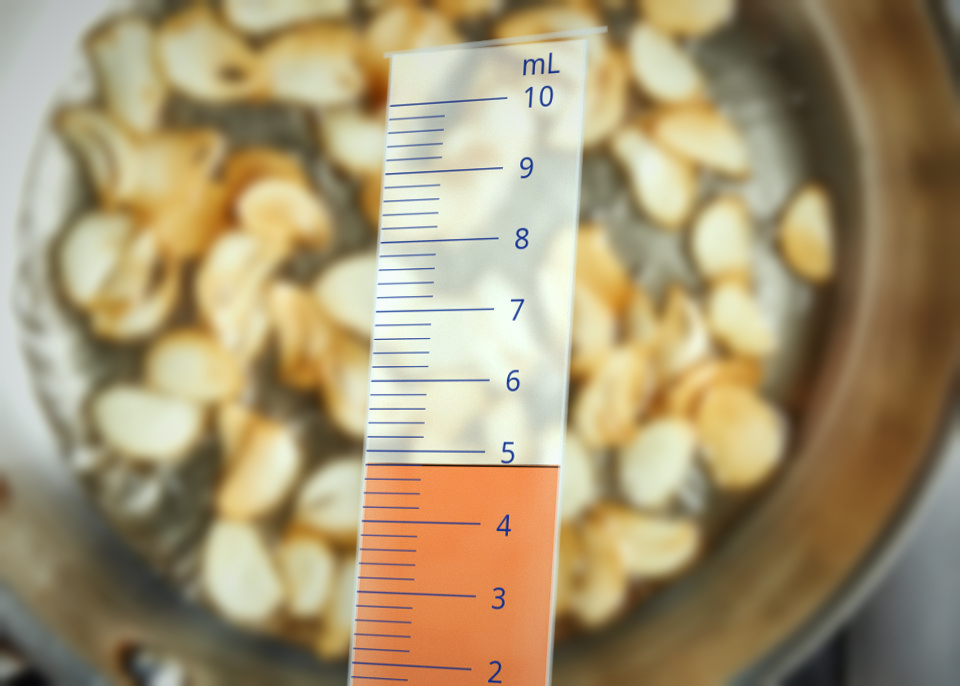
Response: 4.8 mL
